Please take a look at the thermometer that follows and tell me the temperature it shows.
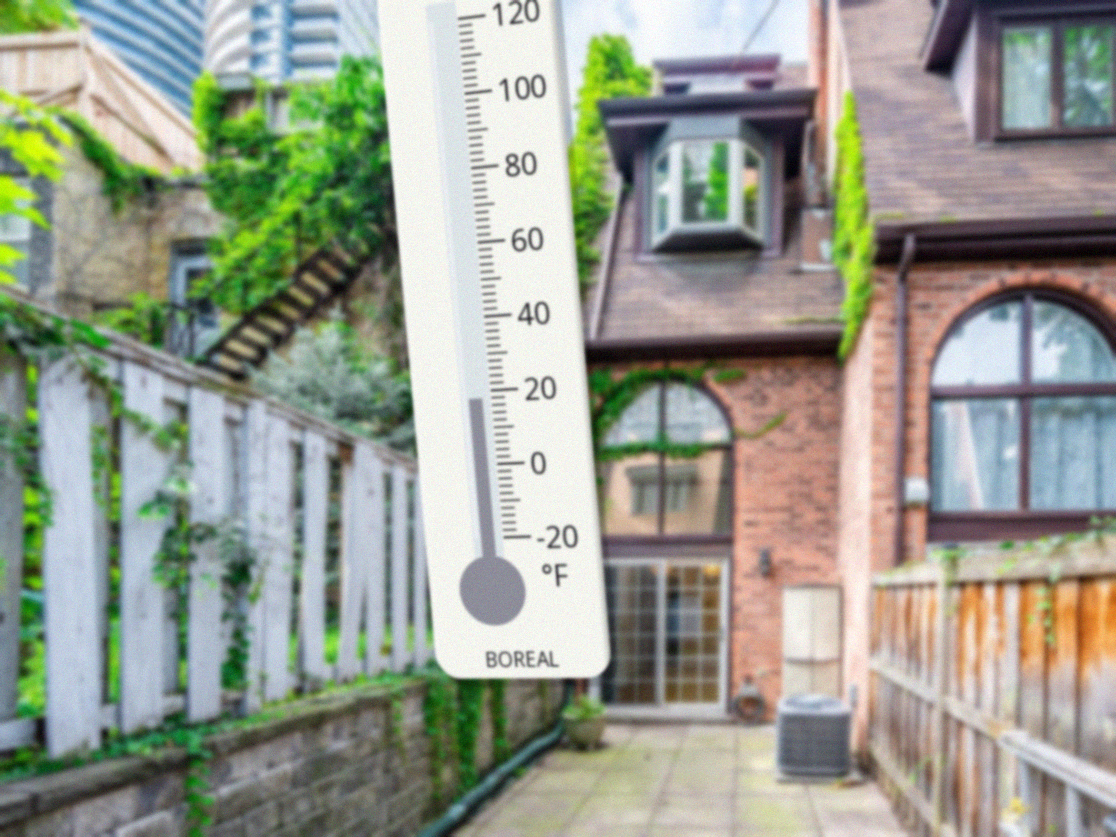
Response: 18 °F
